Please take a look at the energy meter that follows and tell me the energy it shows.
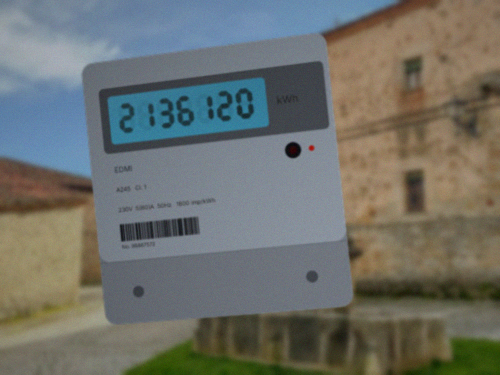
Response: 2136120 kWh
